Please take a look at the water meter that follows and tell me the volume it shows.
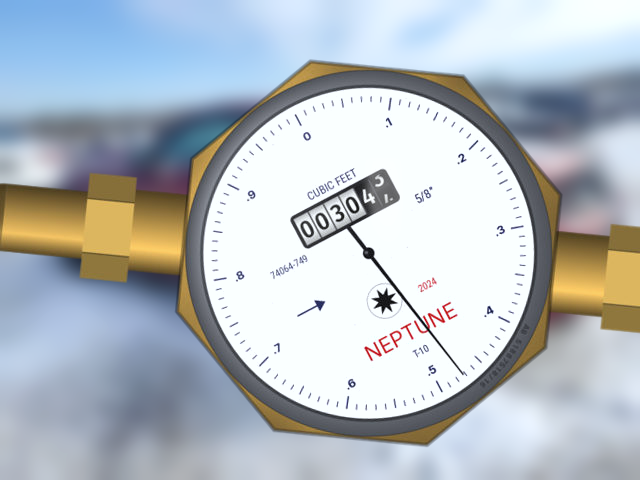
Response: 3043.47 ft³
